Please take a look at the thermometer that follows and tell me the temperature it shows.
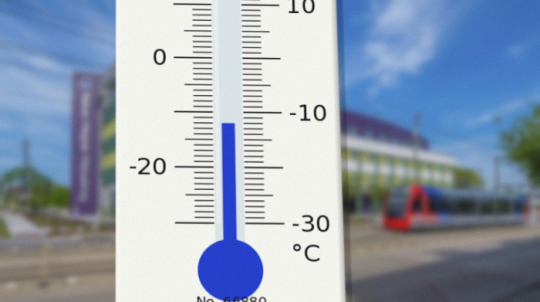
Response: -12 °C
